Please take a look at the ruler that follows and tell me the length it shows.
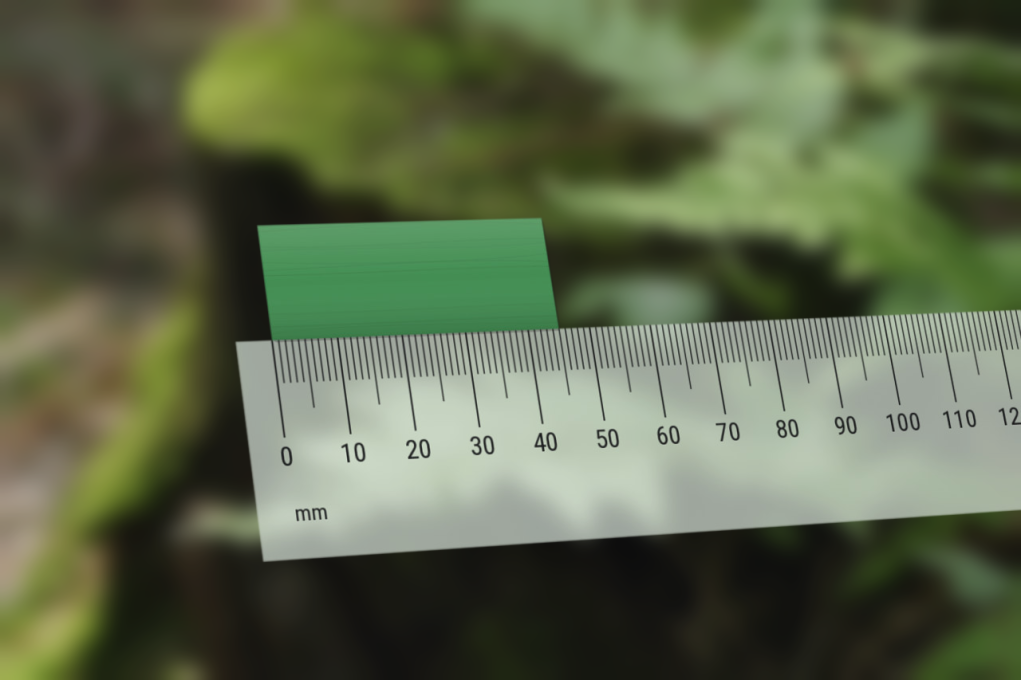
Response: 45 mm
